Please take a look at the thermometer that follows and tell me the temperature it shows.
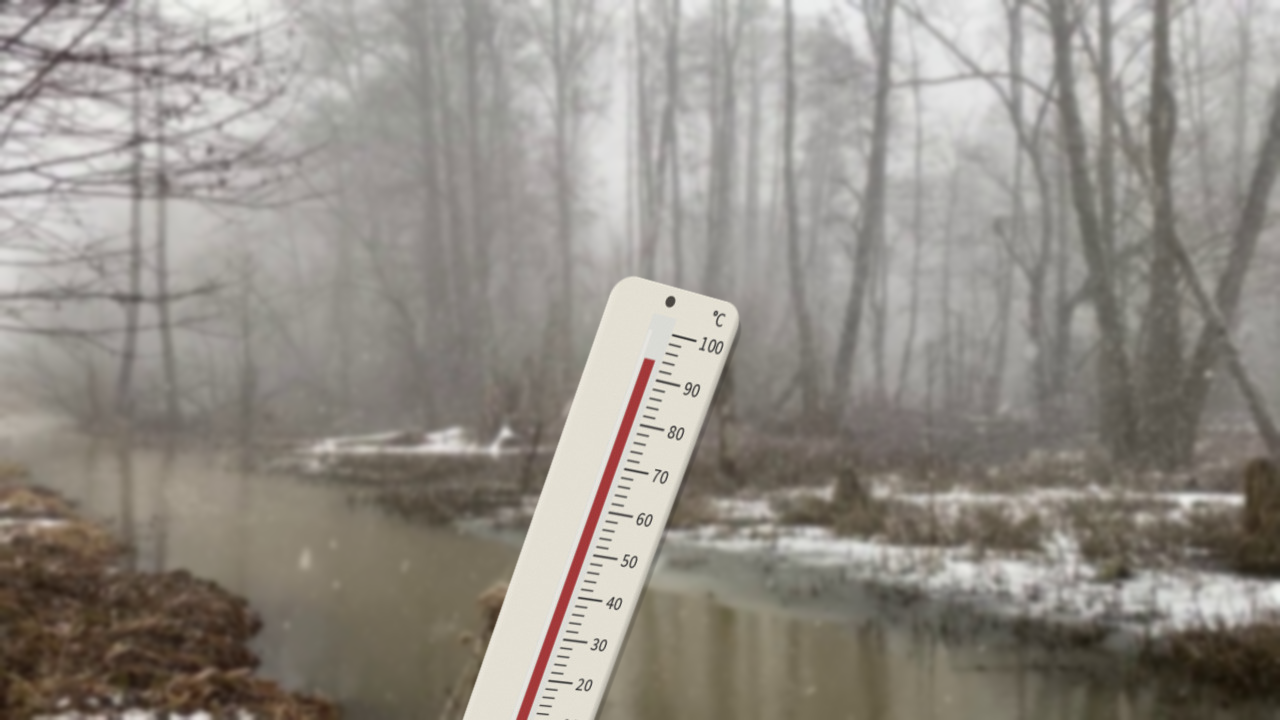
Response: 94 °C
